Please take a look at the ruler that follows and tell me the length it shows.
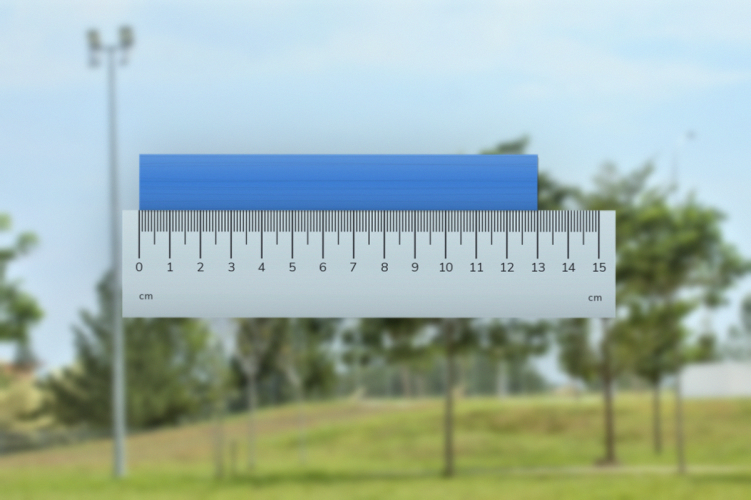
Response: 13 cm
